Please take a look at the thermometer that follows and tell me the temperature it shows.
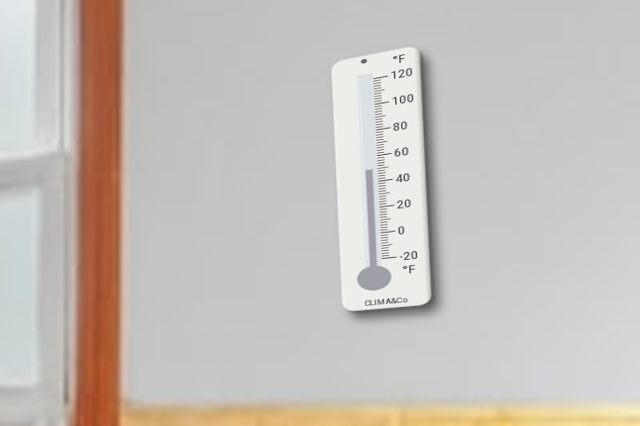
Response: 50 °F
